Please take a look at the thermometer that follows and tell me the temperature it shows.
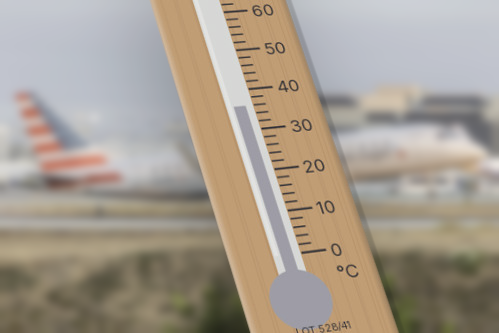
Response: 36 °C
